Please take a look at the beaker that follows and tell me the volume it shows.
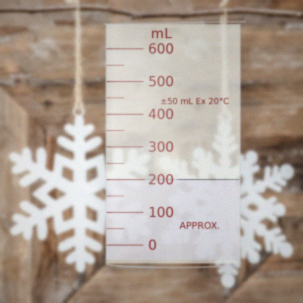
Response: 200 mL
